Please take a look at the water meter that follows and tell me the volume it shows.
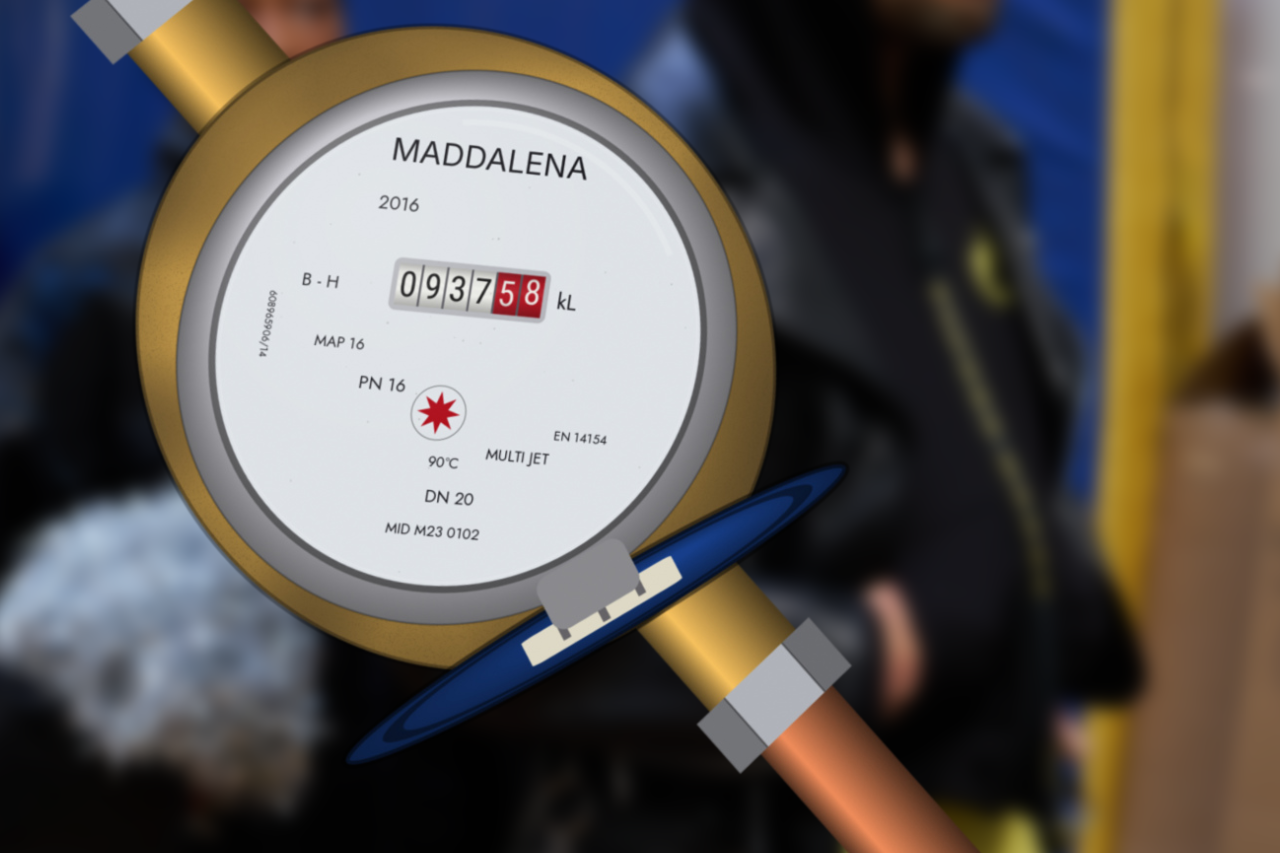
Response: 937.58 kL
